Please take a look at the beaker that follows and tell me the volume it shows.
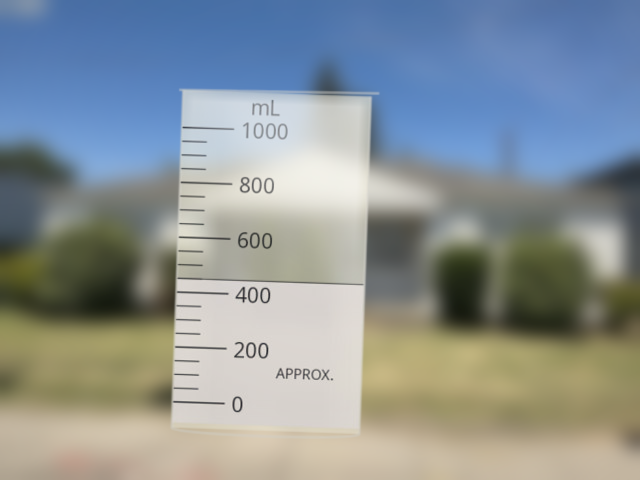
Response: 450 mL
